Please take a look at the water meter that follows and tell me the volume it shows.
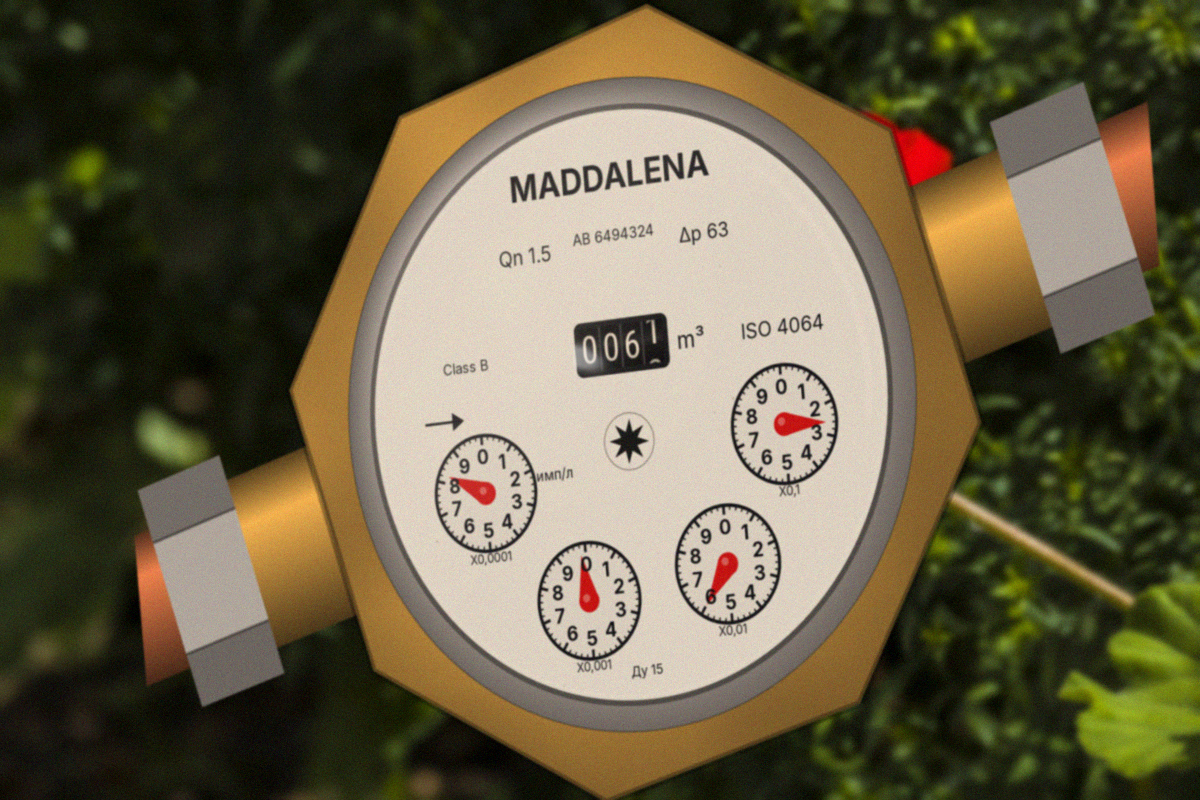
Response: 61.2598 m³
